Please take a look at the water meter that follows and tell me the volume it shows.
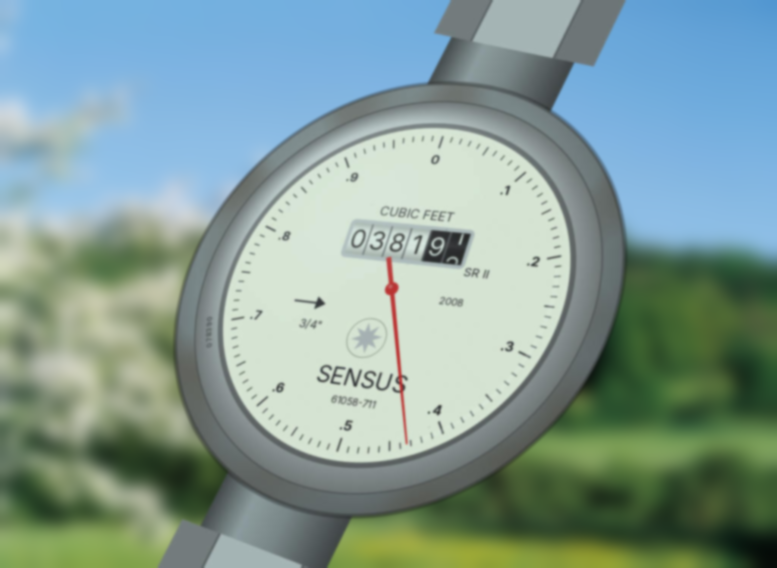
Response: 38191.43 ft³
